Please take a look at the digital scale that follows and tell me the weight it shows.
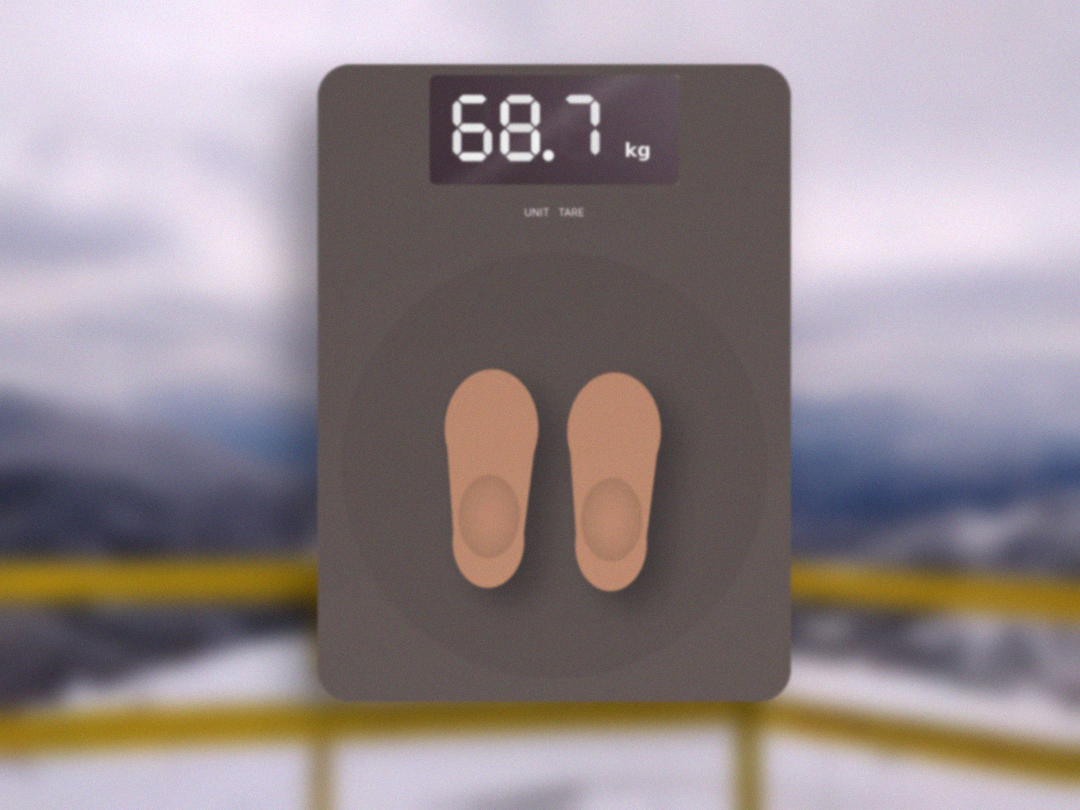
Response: 68.7 kg
